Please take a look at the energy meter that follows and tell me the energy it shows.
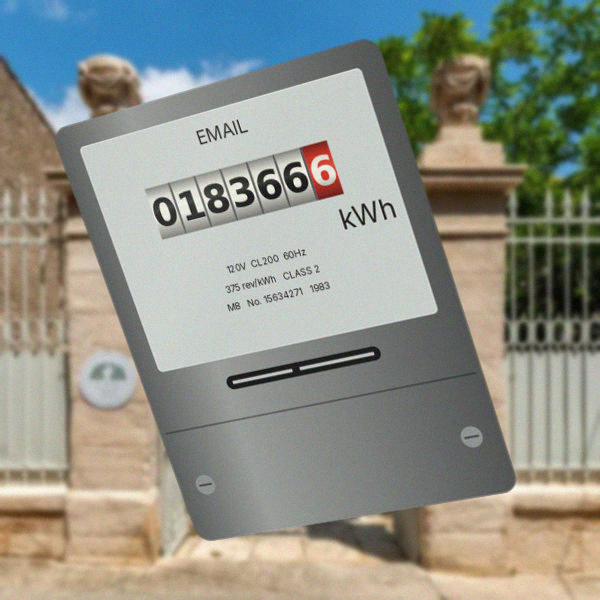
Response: 18366.6 kWh
